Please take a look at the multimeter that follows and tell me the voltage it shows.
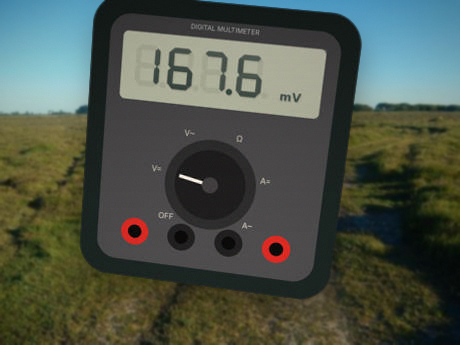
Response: 167.6 mV
